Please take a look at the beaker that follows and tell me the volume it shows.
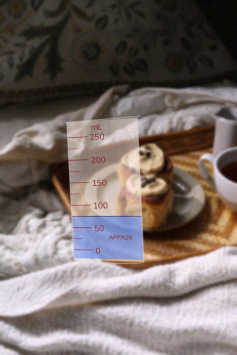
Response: 75 mL
